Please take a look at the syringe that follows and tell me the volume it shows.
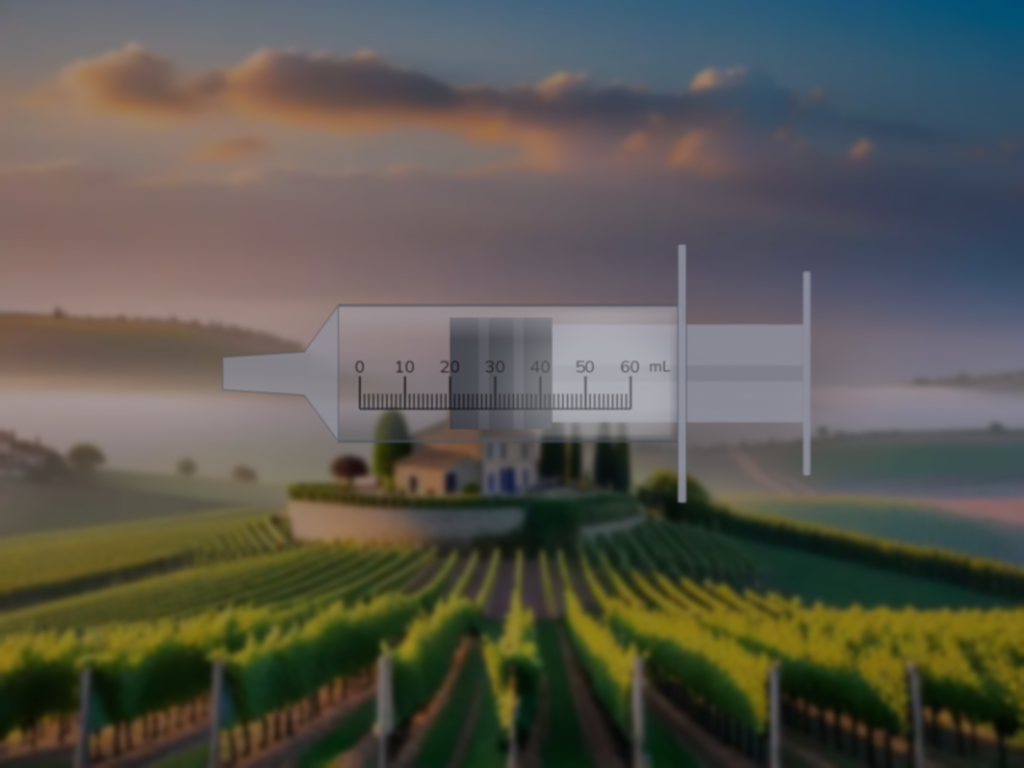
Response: 20 mL
